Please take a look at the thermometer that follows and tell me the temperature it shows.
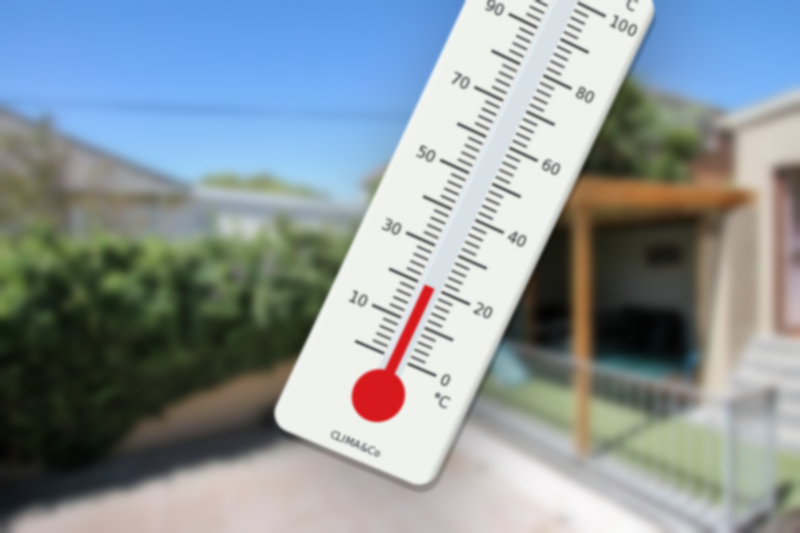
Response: 20 °C
